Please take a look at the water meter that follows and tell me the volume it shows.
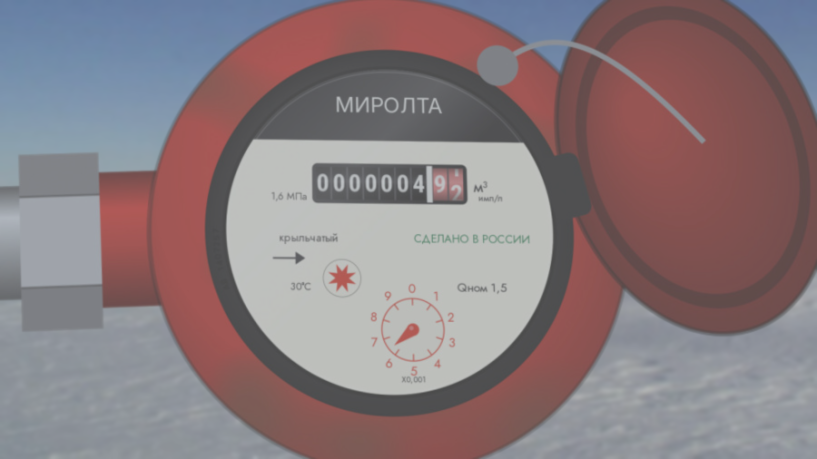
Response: 4.916 m³
